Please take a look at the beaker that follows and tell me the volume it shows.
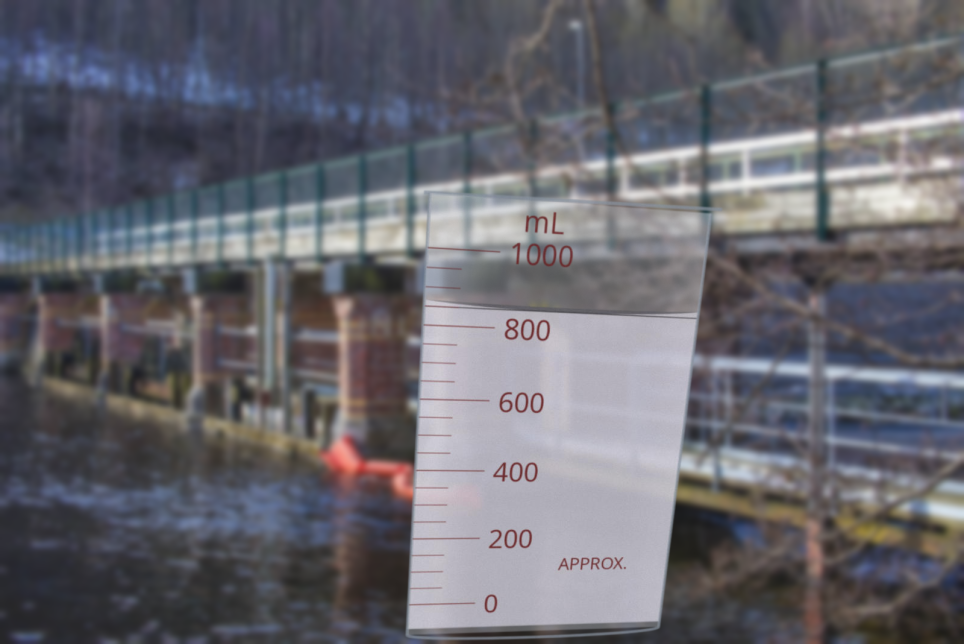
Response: 850 mL
